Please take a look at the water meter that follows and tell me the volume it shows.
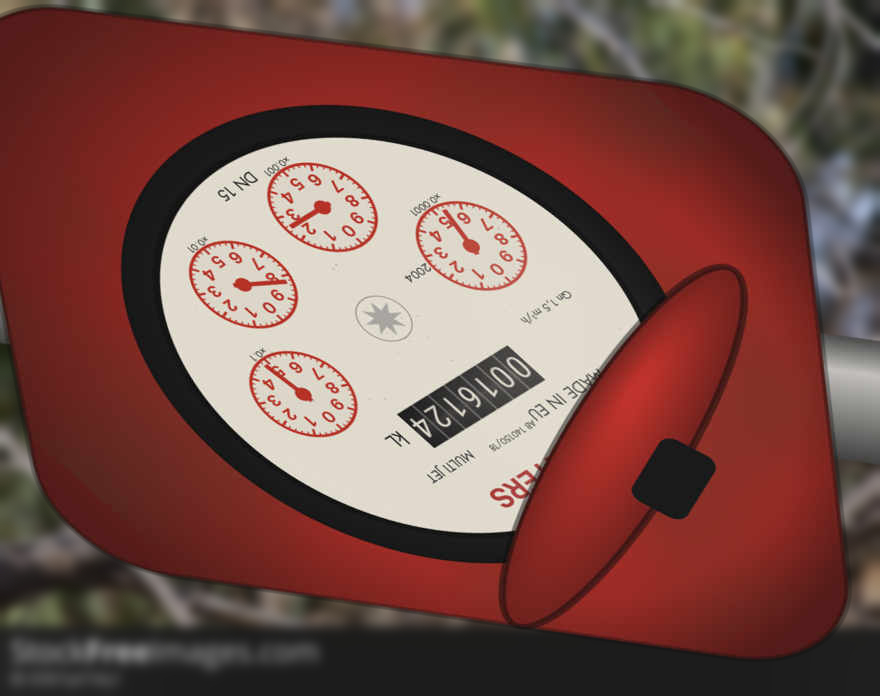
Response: 16124.4825 kL
